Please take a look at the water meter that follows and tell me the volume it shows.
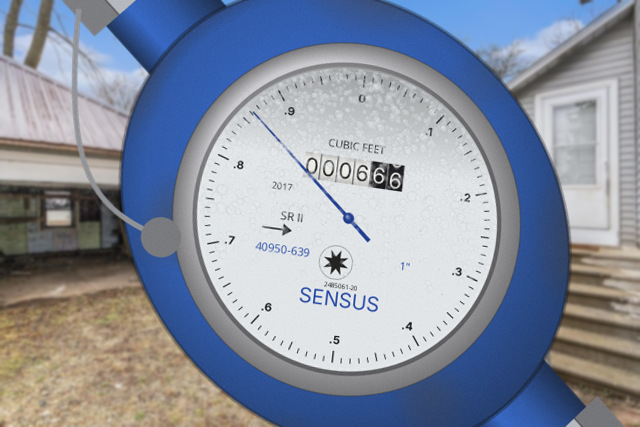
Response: 665.86 ft³
